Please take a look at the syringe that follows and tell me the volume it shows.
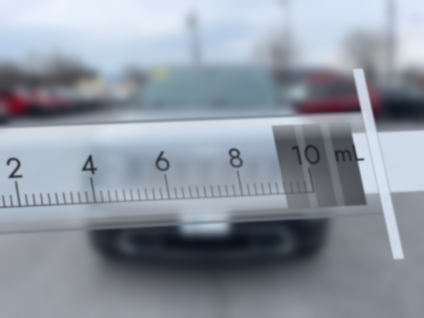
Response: 9.2 mL
